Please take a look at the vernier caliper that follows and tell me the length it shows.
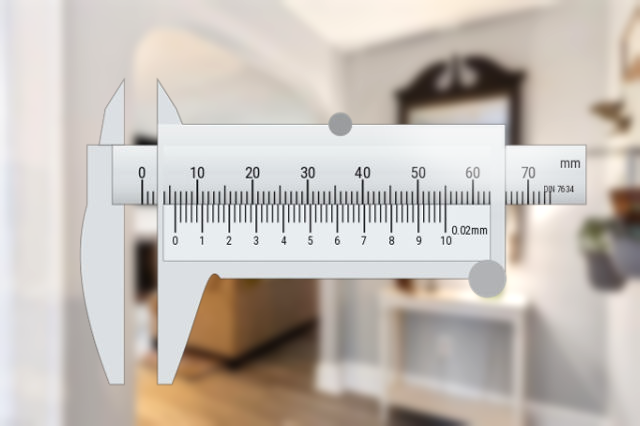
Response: 6.0 mm
